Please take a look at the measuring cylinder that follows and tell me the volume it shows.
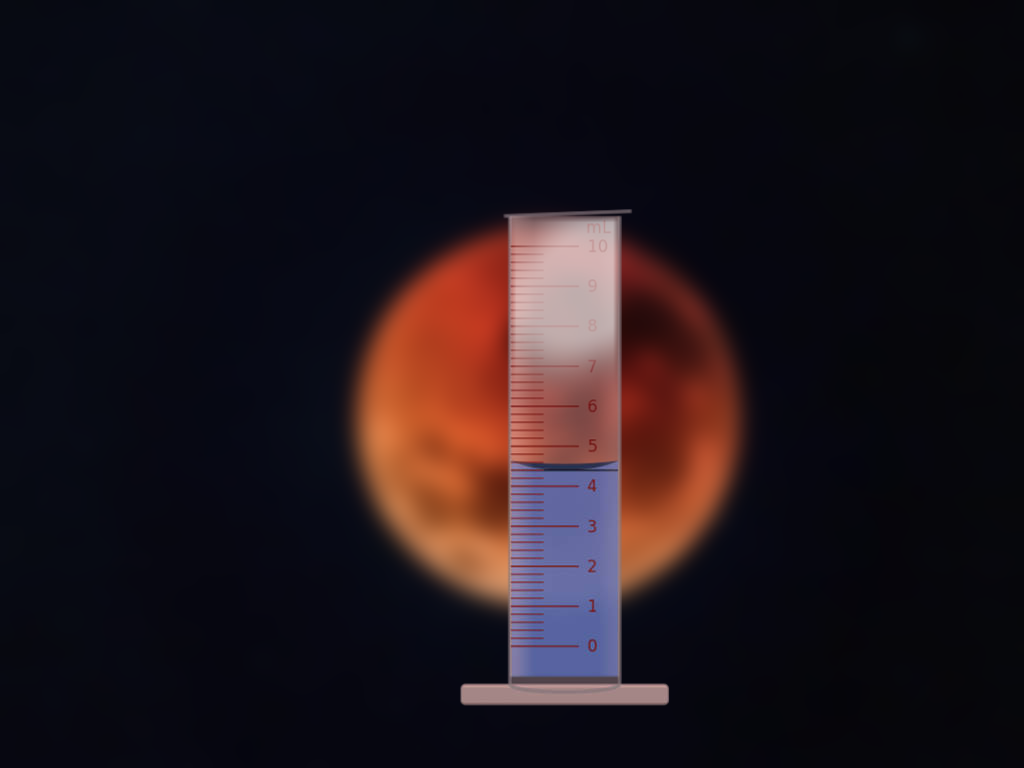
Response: 4.4 mL
